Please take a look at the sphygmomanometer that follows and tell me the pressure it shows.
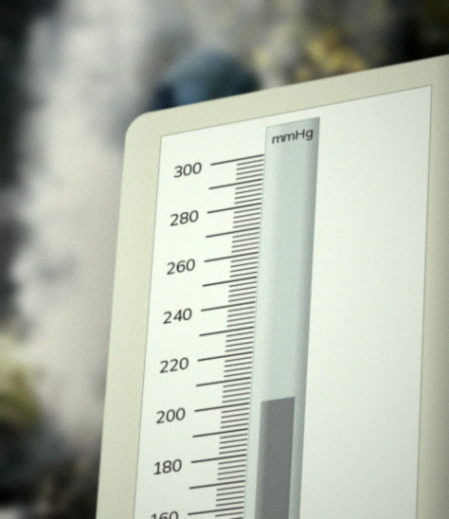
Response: 200 mmHg
